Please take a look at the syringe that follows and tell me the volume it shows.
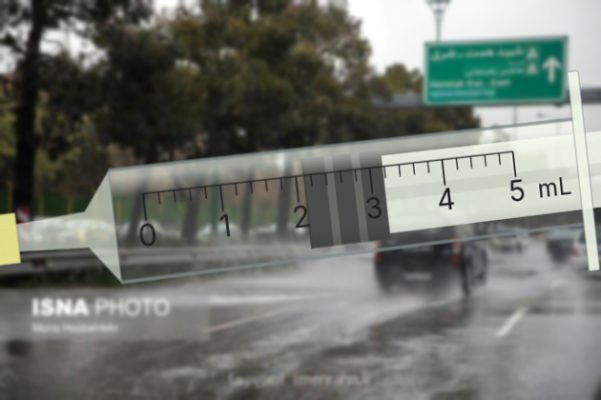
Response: 2.1 mL
